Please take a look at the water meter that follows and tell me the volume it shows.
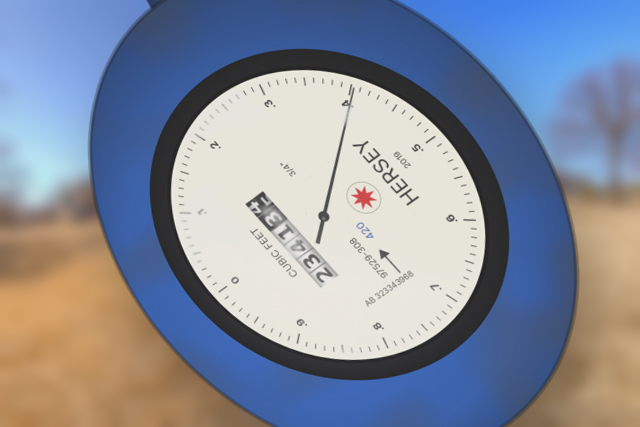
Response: 234134.40 ft³
